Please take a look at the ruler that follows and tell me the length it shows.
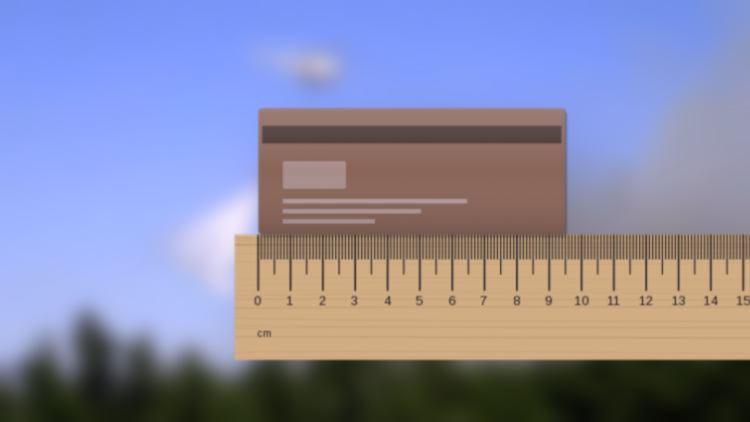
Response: 9.5 cm
